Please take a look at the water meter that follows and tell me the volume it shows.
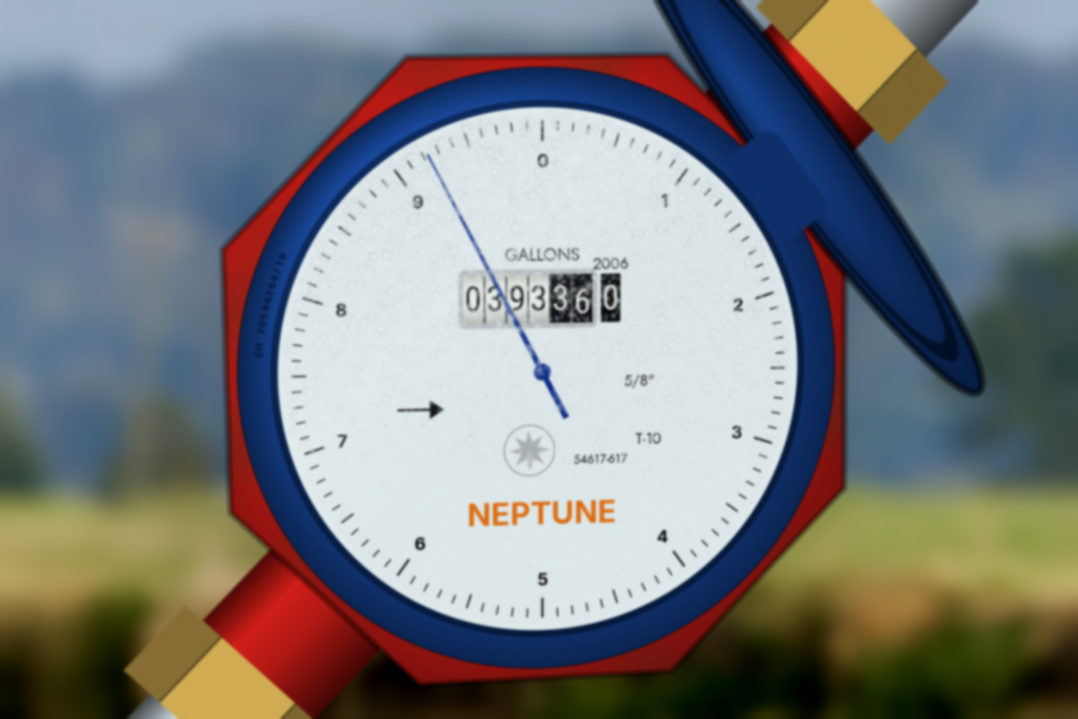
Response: 393359.2 gal
